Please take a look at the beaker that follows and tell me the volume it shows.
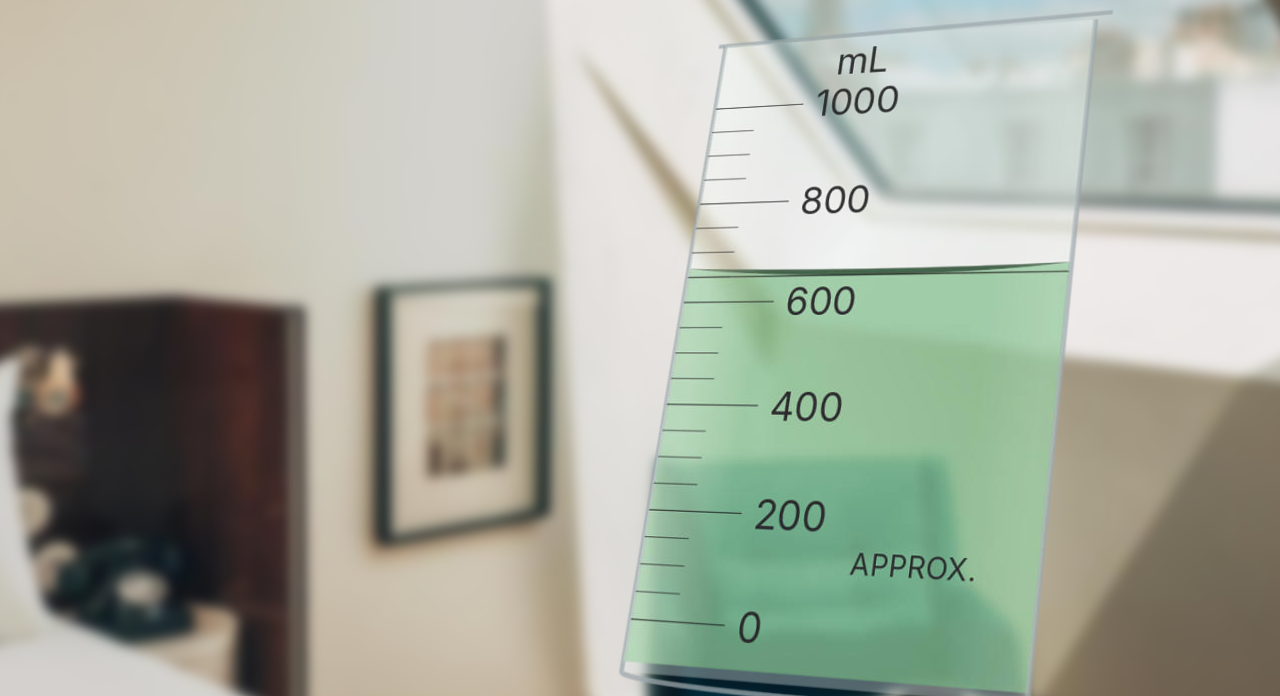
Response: 650 mL
